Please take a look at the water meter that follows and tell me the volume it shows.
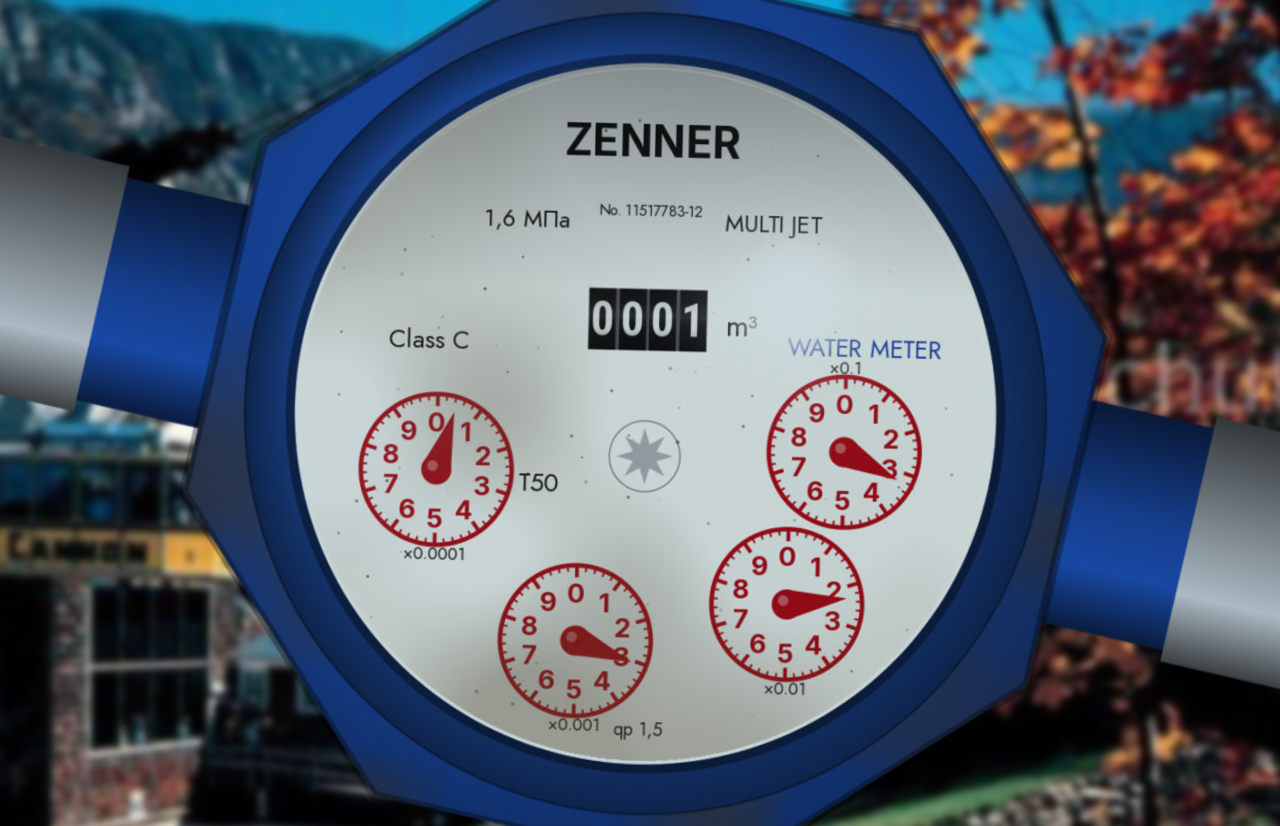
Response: 1.3230 m³
